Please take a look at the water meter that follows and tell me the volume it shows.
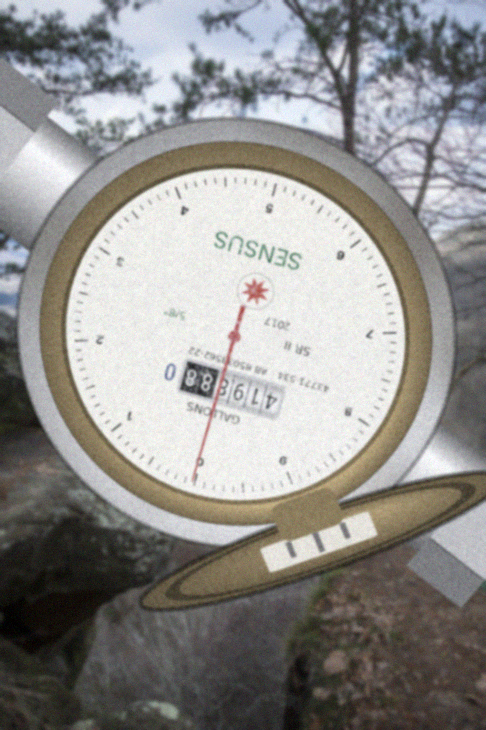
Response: 4198880.0 gal
